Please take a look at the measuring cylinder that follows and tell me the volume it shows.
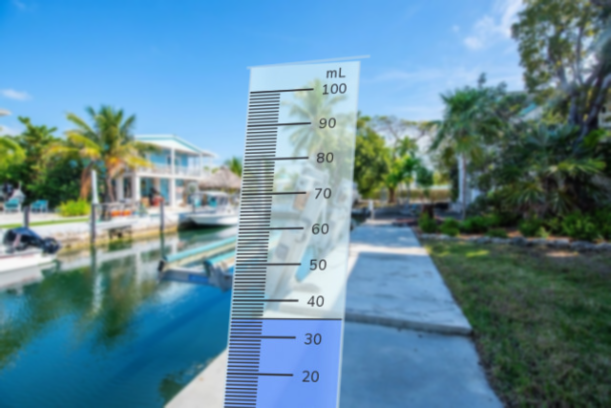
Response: 35 mL
